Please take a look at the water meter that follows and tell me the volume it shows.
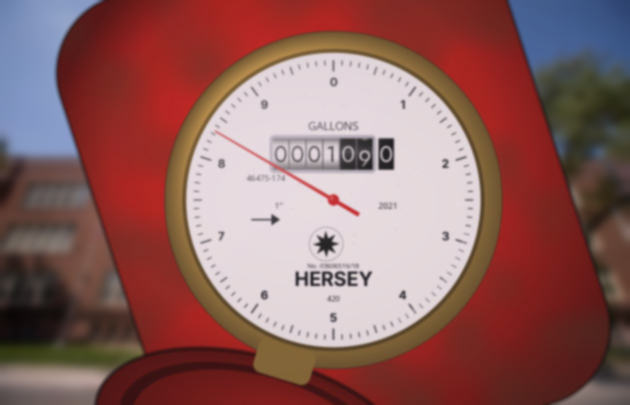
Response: 1088.3 gal
